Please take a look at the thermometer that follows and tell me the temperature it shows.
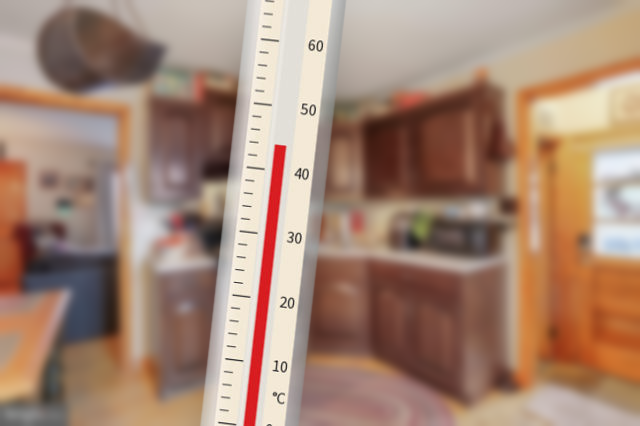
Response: 44 °C
